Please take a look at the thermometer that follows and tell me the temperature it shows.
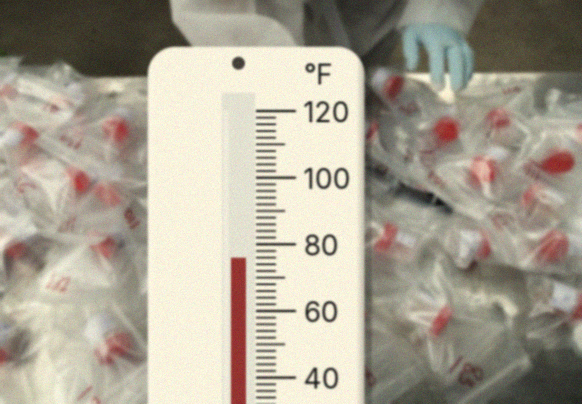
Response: 76 °F
